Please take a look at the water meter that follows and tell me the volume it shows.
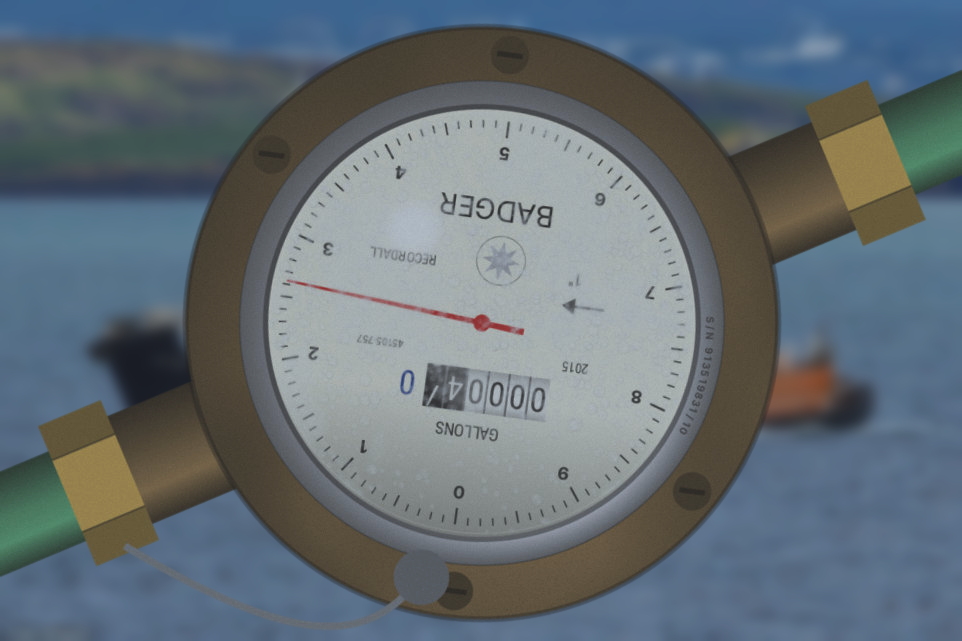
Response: 472.6 gal
